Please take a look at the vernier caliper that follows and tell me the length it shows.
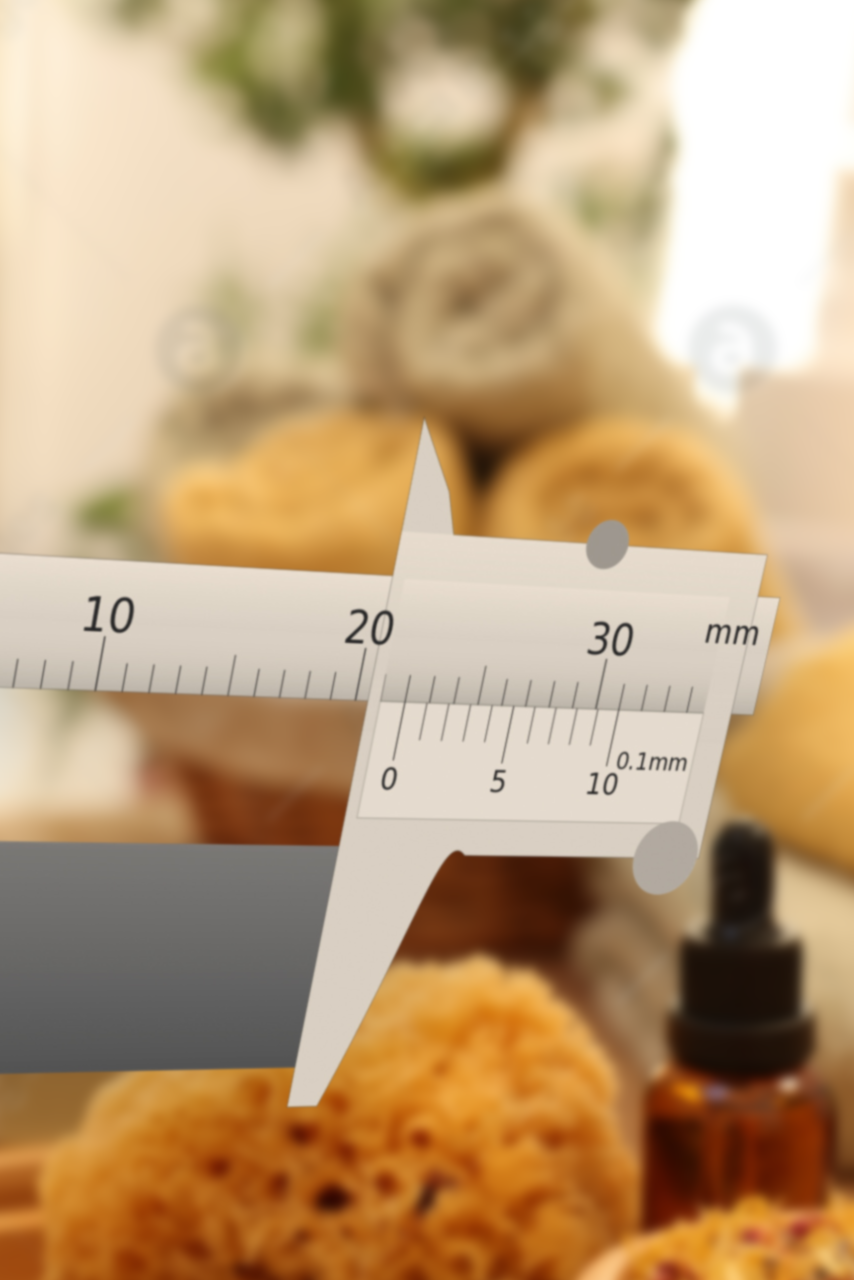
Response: 22.0 mm
